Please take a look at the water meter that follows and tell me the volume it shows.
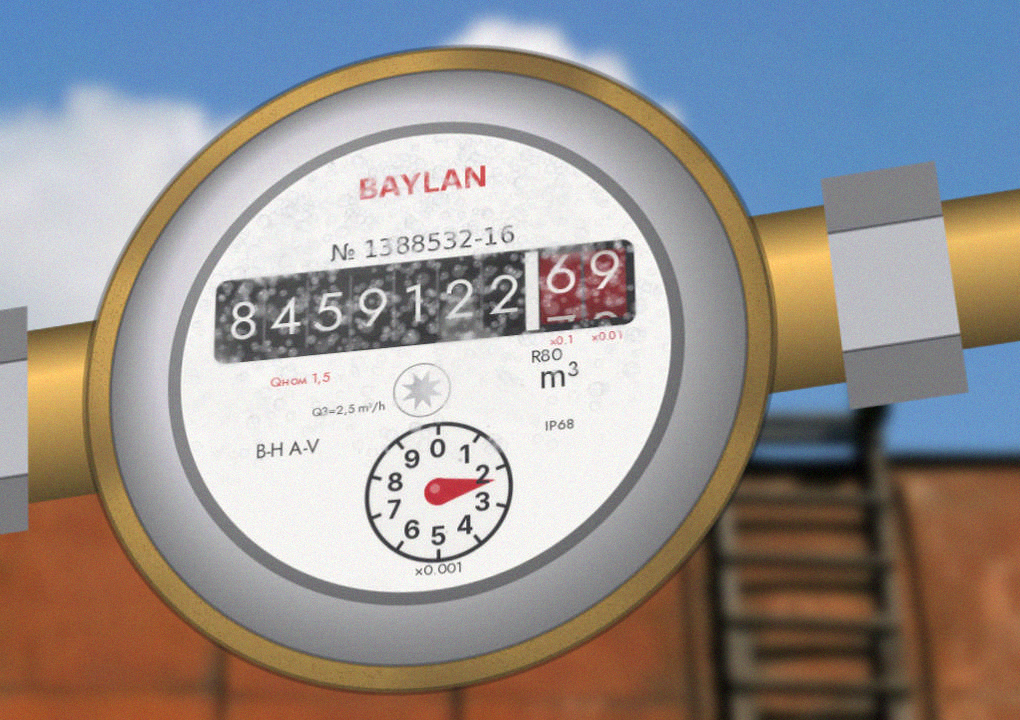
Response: 8459122.692 m³
